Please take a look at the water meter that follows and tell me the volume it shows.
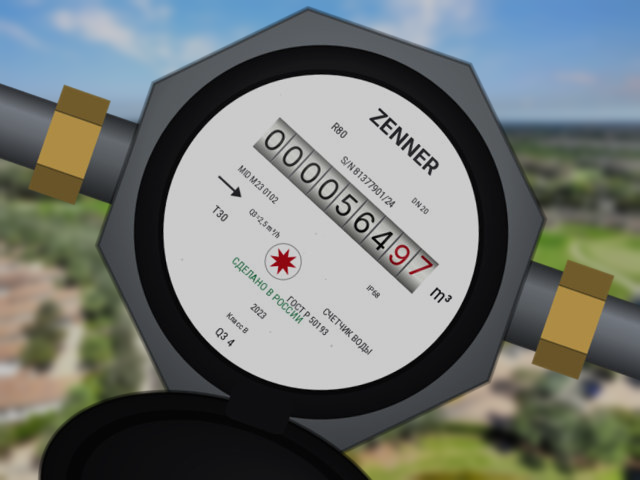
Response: 564.97 m³
